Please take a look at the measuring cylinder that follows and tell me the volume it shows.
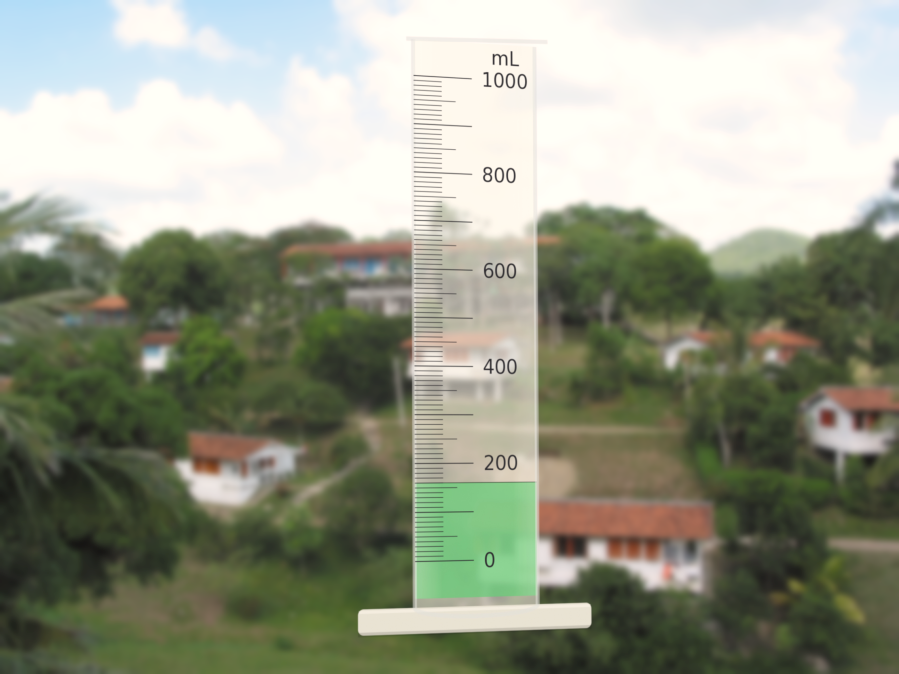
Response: 160 mL
